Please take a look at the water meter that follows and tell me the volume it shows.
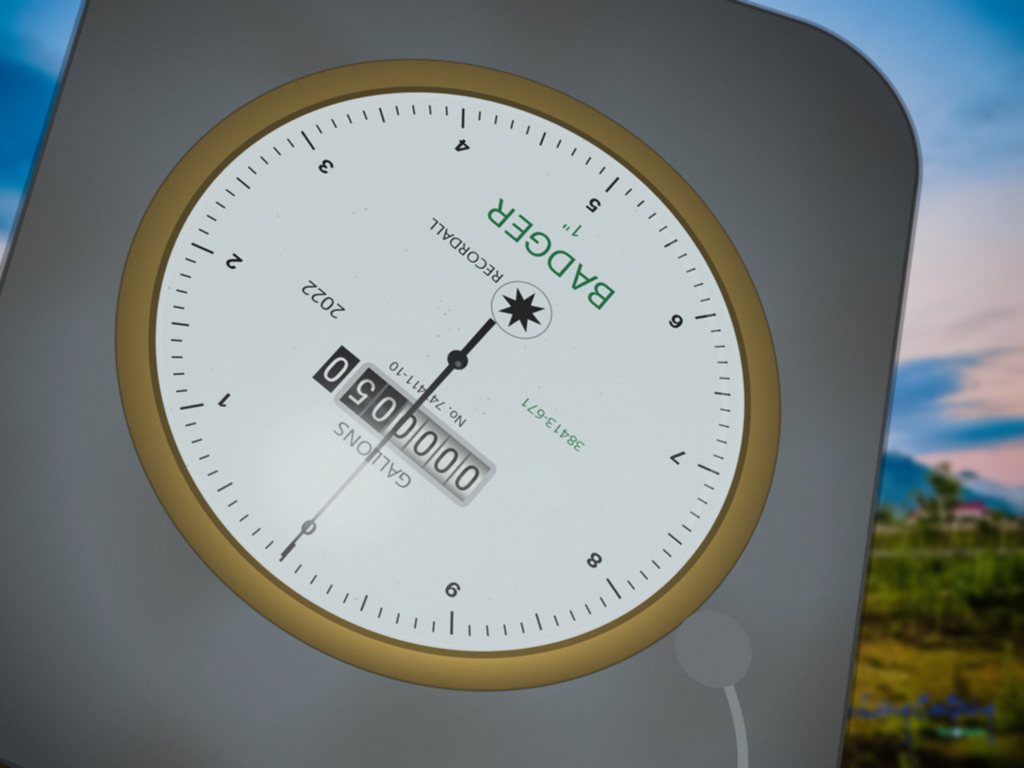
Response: 50.0 gal
